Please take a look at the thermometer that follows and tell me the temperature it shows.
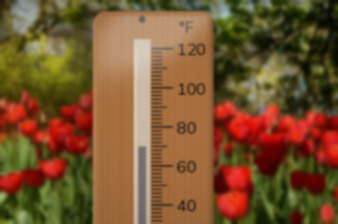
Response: 70 °F
